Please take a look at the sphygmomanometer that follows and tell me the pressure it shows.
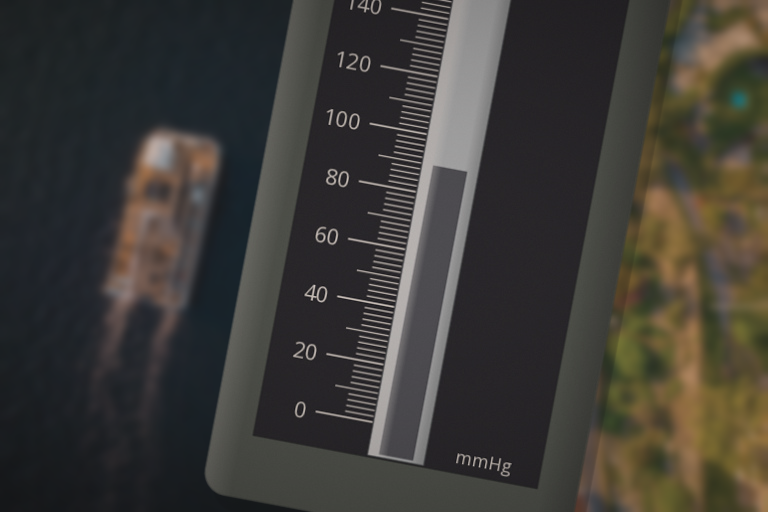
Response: 90 mmHg
